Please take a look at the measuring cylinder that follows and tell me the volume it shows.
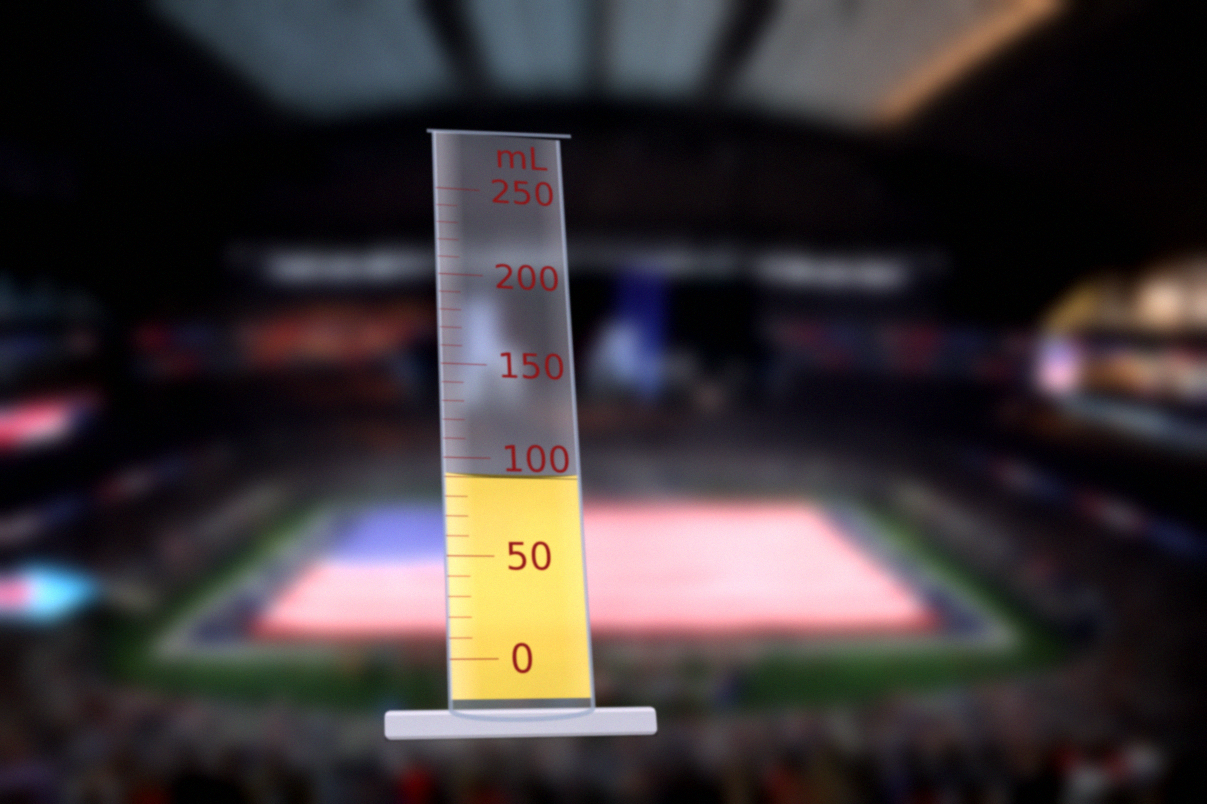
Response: 90 mL
